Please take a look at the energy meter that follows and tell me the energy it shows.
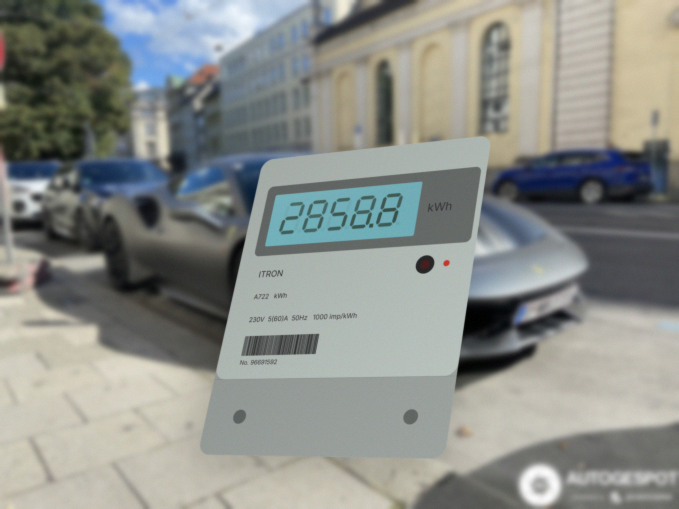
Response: 2858.8 kWh
